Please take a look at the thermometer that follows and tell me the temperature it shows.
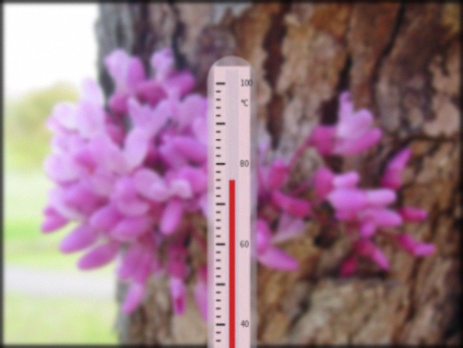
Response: 76 °C
